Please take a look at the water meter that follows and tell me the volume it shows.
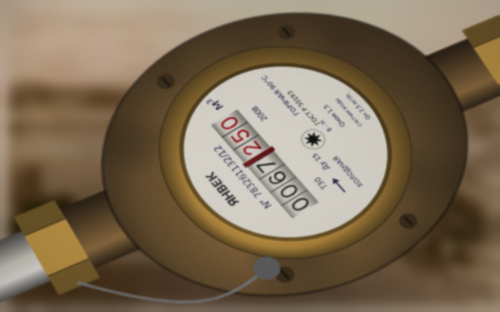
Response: 67.250 m³
